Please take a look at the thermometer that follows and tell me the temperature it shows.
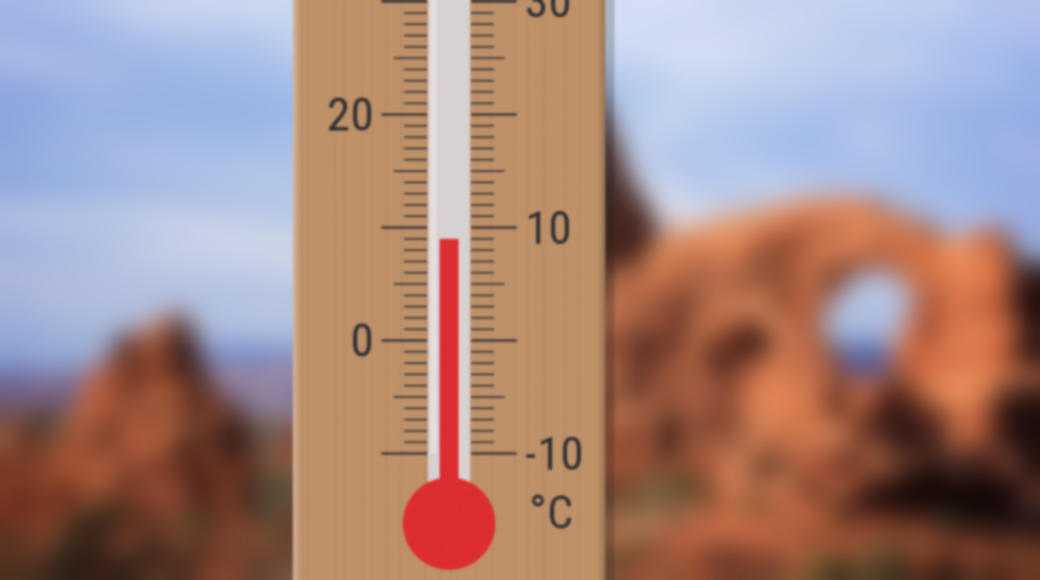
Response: 9 °C
